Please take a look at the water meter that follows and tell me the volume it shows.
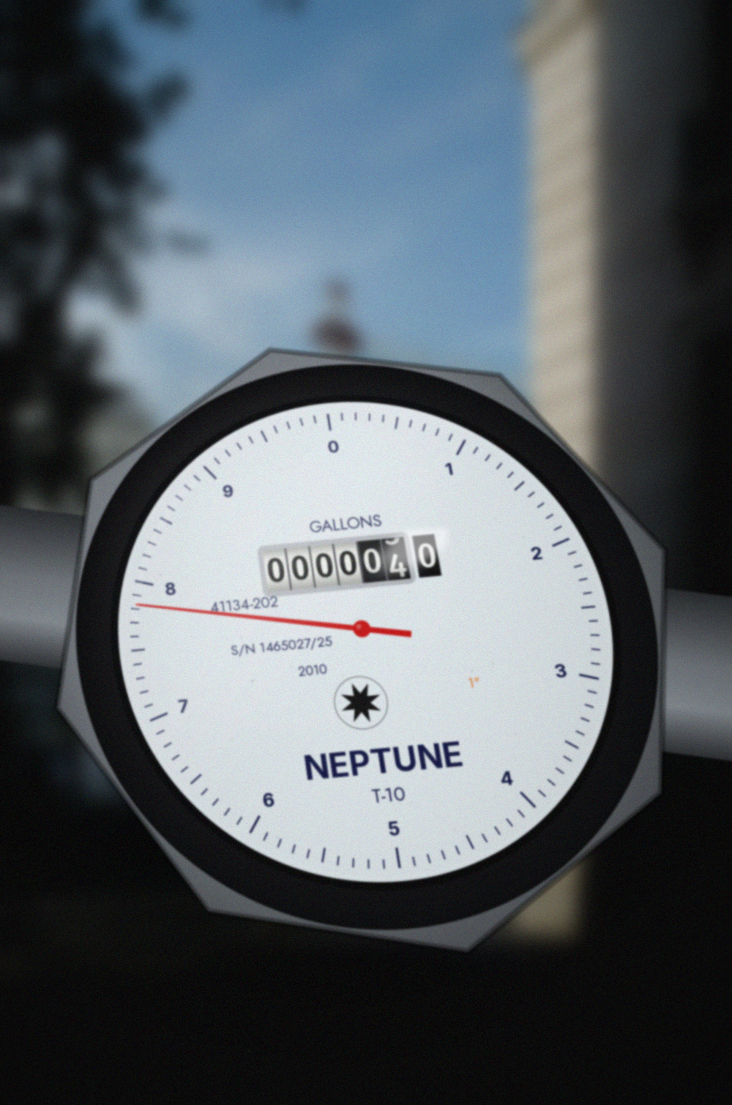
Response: 37.8 gal
